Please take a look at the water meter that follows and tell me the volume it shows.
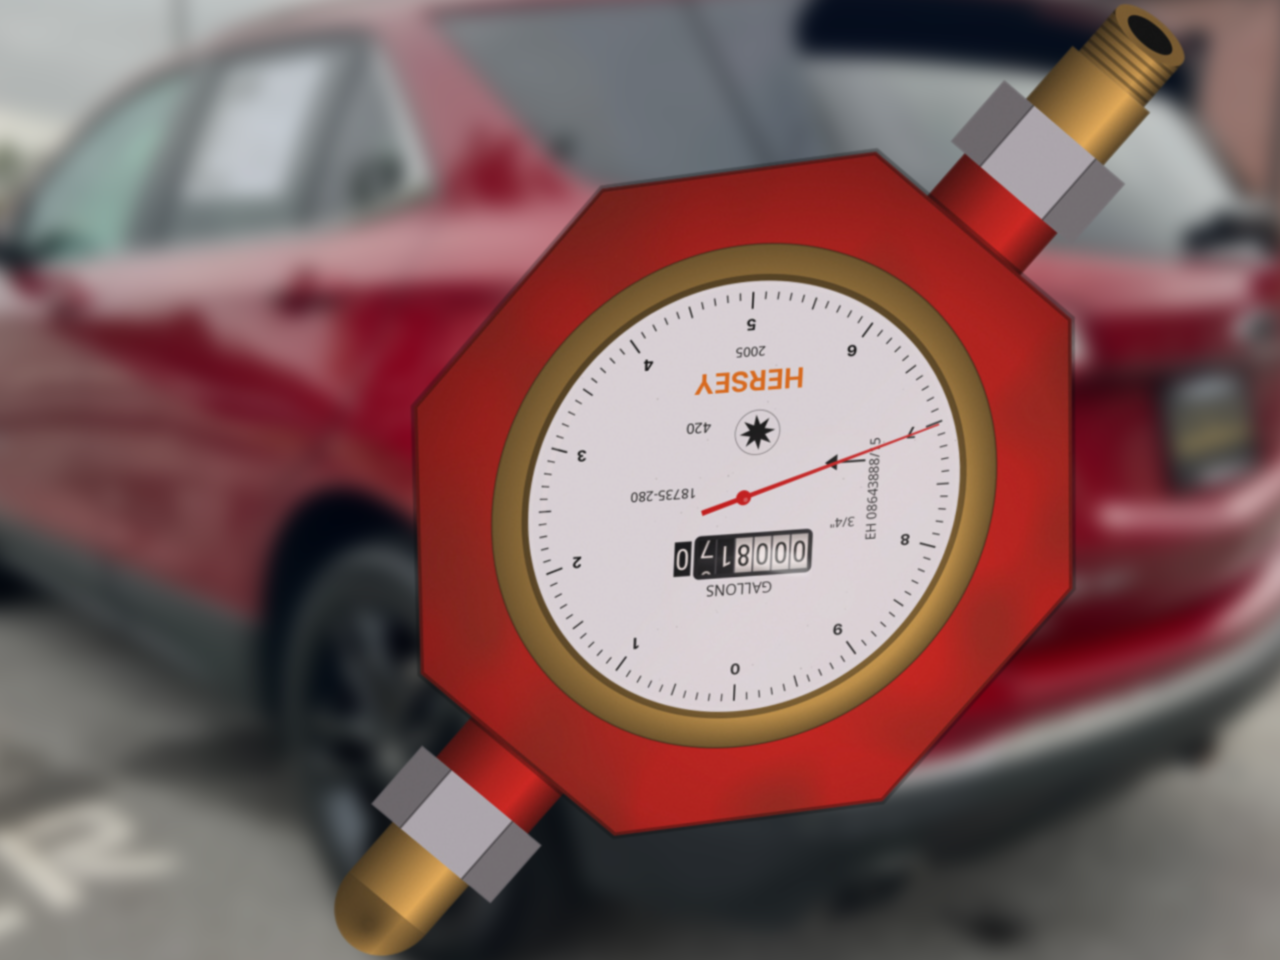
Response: 8167.0 gal
